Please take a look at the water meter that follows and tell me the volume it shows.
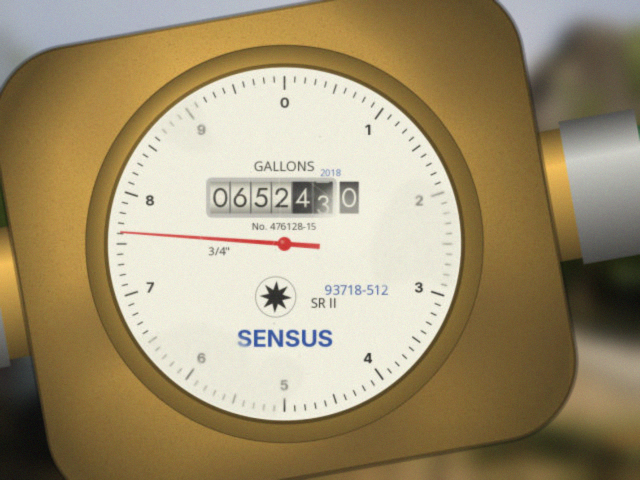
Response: 652427.6 gal
